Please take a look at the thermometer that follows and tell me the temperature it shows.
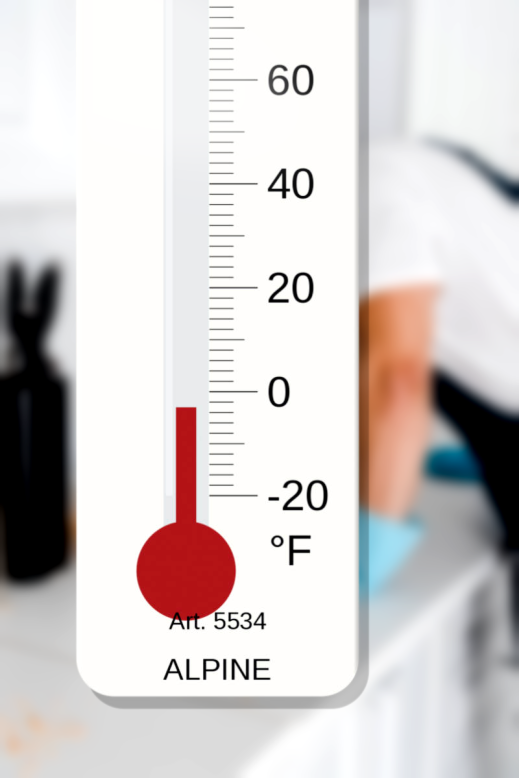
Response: -3 °F
